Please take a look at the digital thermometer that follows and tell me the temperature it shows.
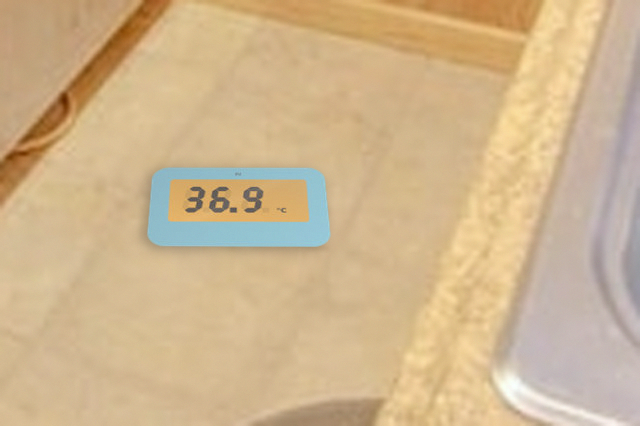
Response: 36.9 °C
